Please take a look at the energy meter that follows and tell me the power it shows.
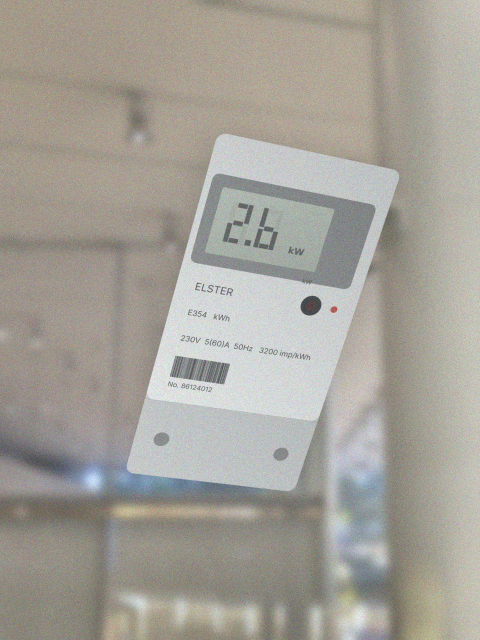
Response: 2.6 kW
